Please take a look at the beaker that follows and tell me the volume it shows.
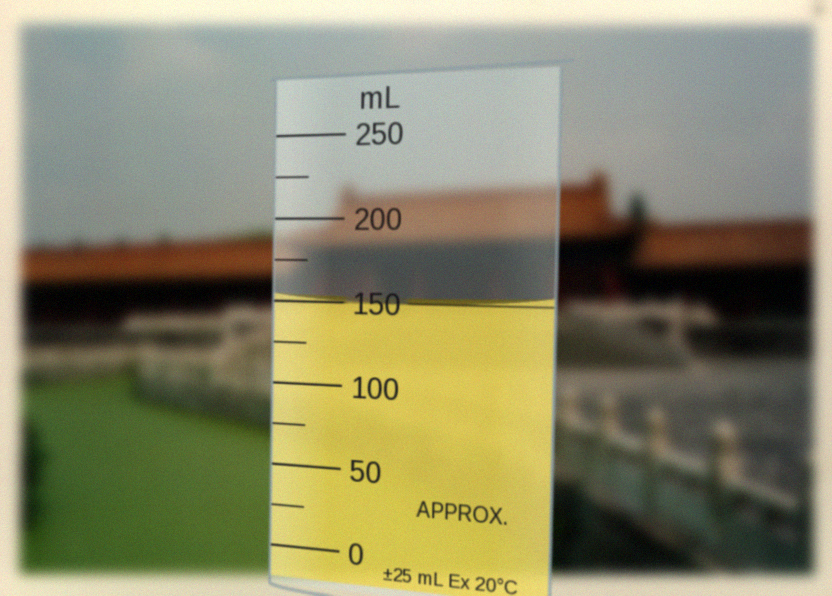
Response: 150 mL
